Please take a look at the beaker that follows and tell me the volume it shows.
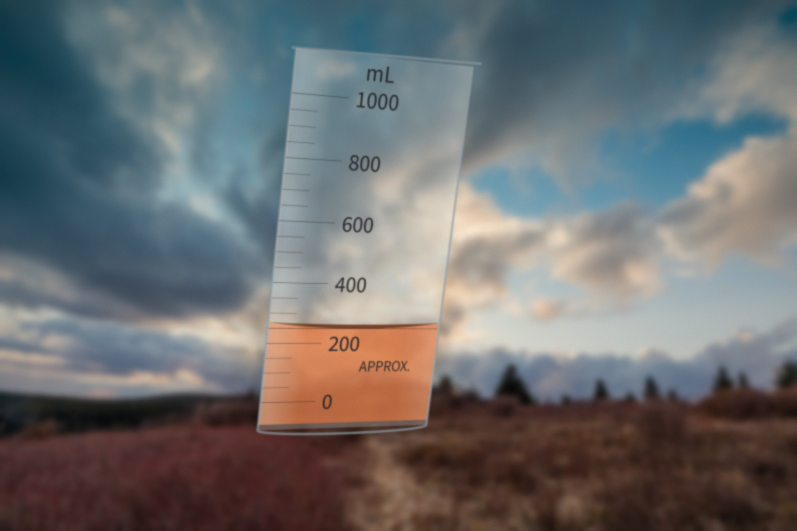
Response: 250 mL
